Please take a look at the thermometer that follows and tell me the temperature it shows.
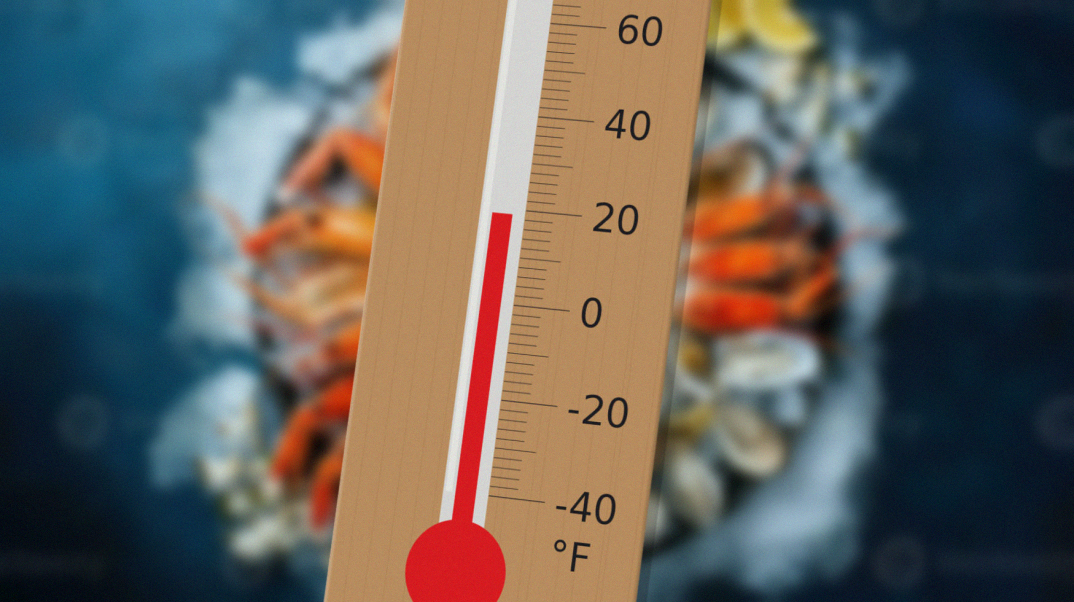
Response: 19 °F
